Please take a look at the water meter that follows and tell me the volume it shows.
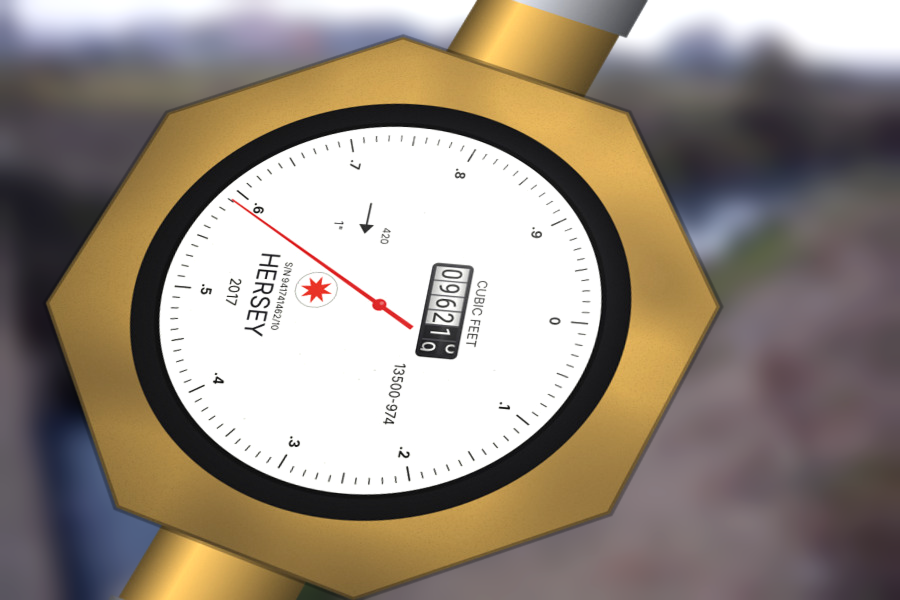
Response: 96218.59 ft³
